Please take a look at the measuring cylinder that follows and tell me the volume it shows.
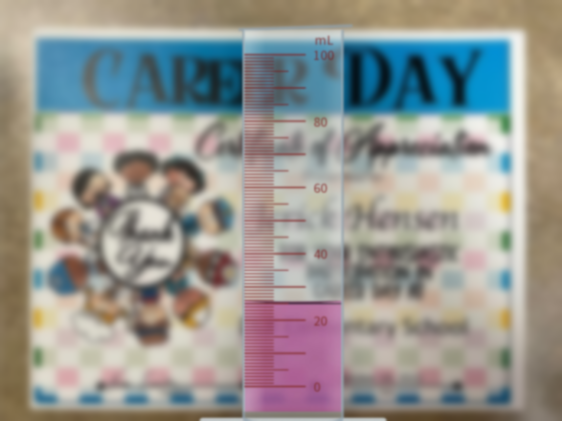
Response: 25 mL
